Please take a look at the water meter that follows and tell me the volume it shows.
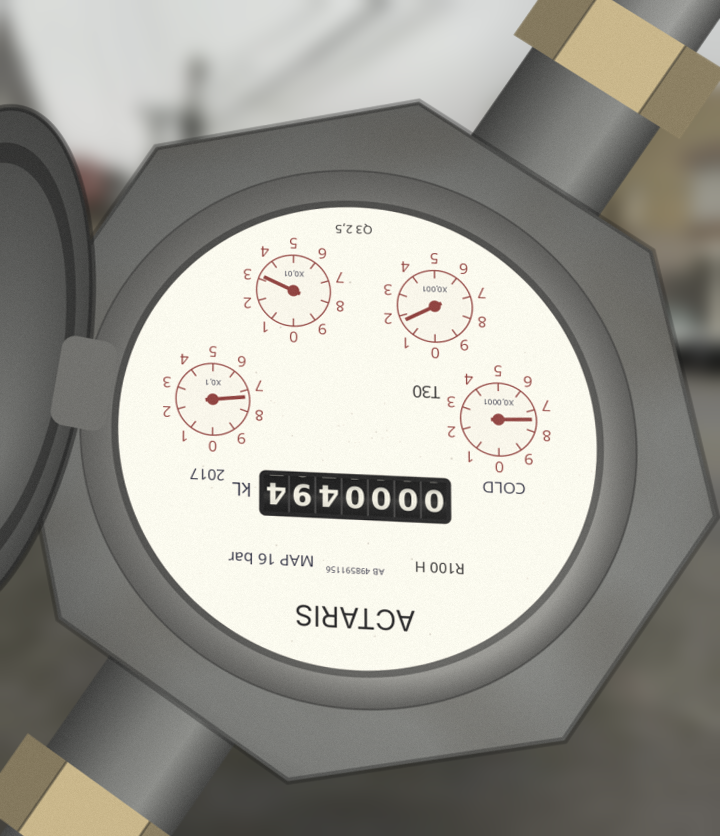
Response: 494.7317 kL
